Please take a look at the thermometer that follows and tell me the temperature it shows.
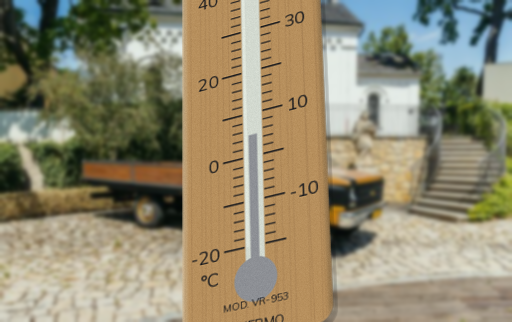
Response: 5 °C
